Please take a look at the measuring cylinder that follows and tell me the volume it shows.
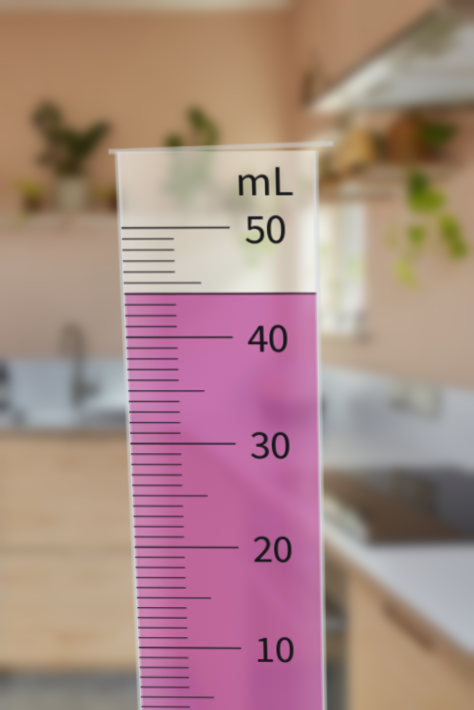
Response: 44 mL
